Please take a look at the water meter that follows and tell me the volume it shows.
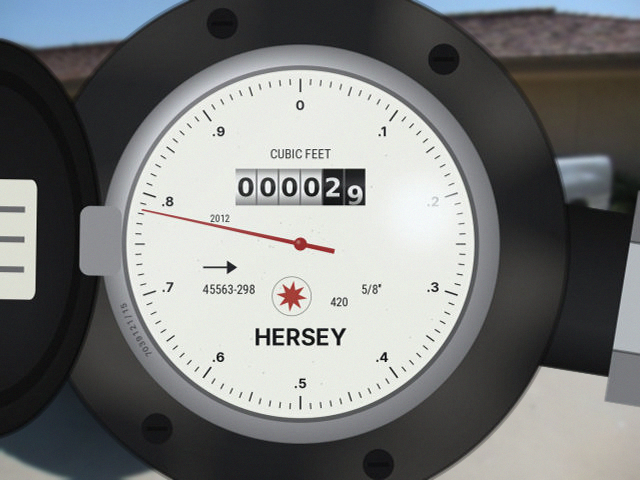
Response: 28.78 ft³
